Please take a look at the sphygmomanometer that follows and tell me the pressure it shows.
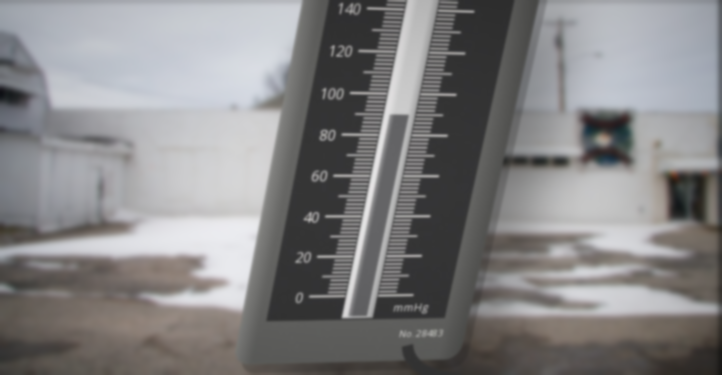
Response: 90 mmHg
